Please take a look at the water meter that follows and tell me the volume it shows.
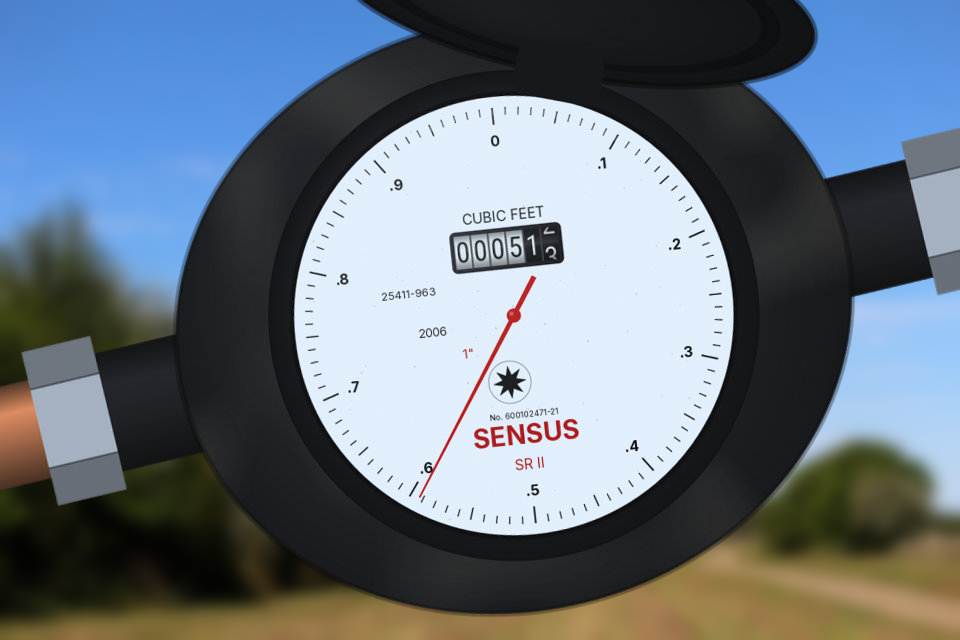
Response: 512.59 ft³
